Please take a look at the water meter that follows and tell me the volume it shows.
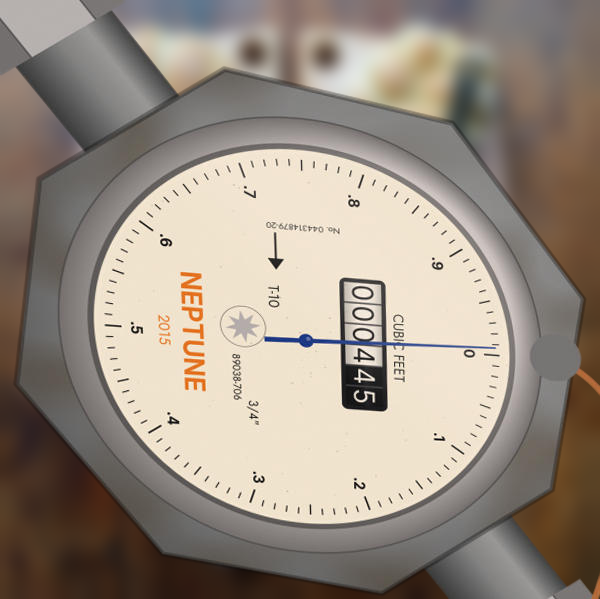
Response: 444.99 ft³
